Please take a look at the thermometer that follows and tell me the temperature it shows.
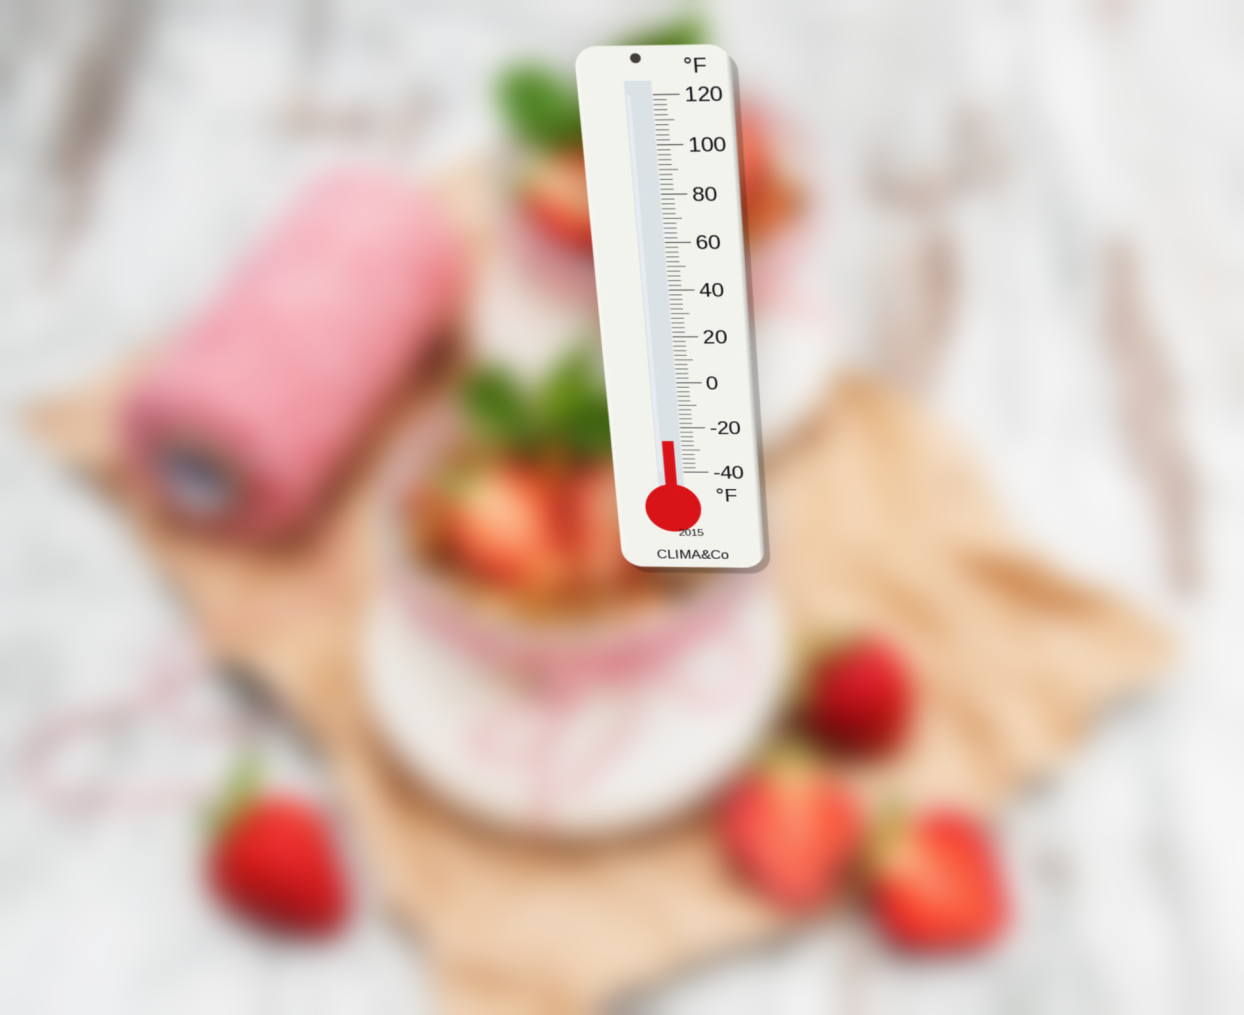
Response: -26 °F
